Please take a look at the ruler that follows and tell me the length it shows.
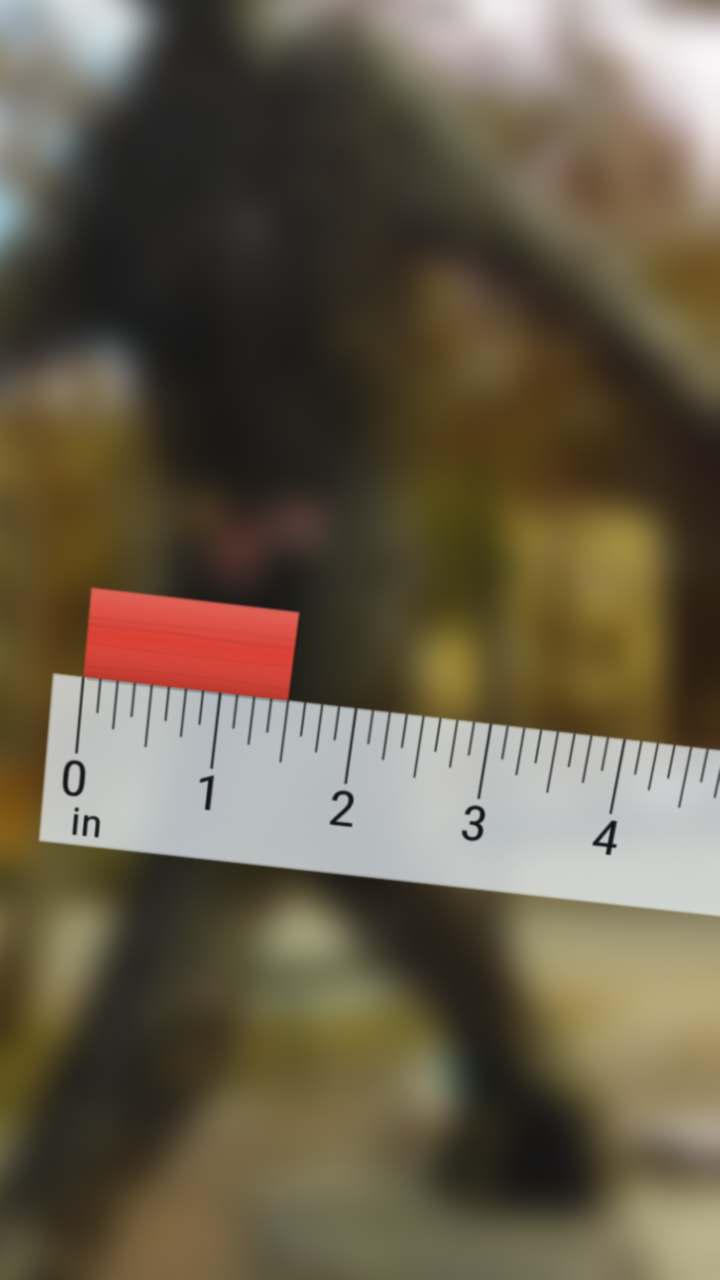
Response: 1.5 in
